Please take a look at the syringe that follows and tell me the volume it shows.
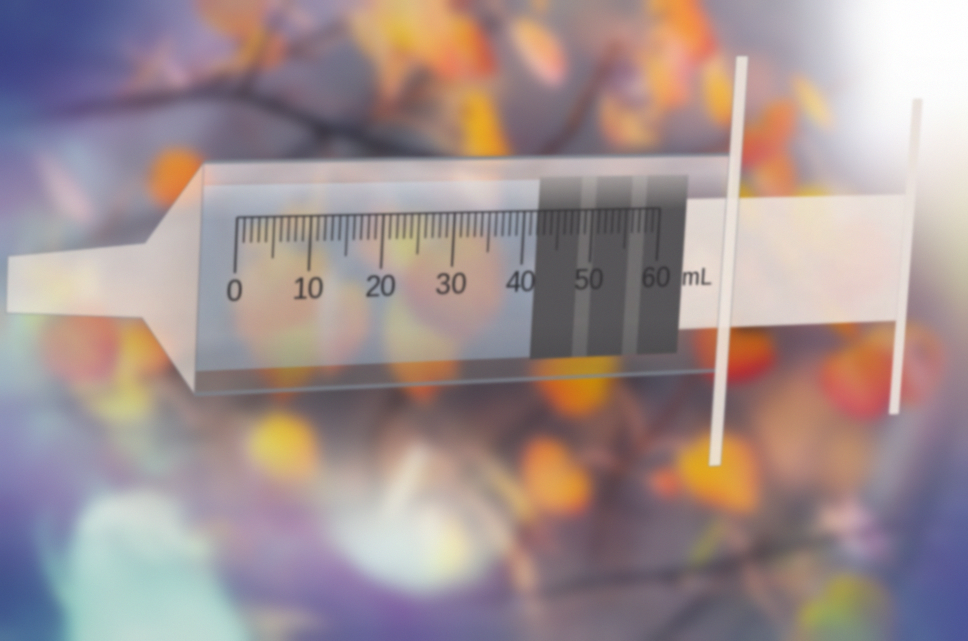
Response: 42 mL
